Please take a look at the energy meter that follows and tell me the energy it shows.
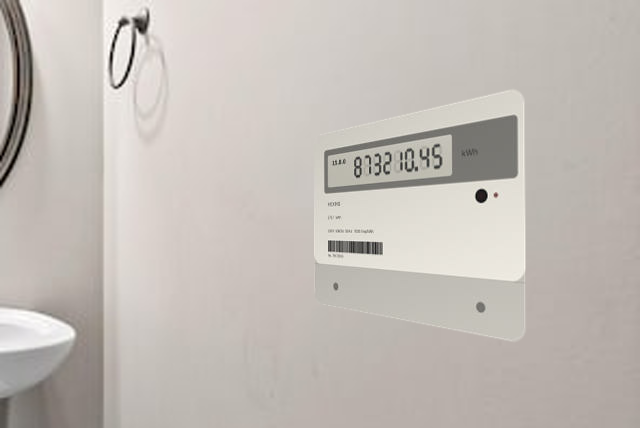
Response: 873210.45 kWh
